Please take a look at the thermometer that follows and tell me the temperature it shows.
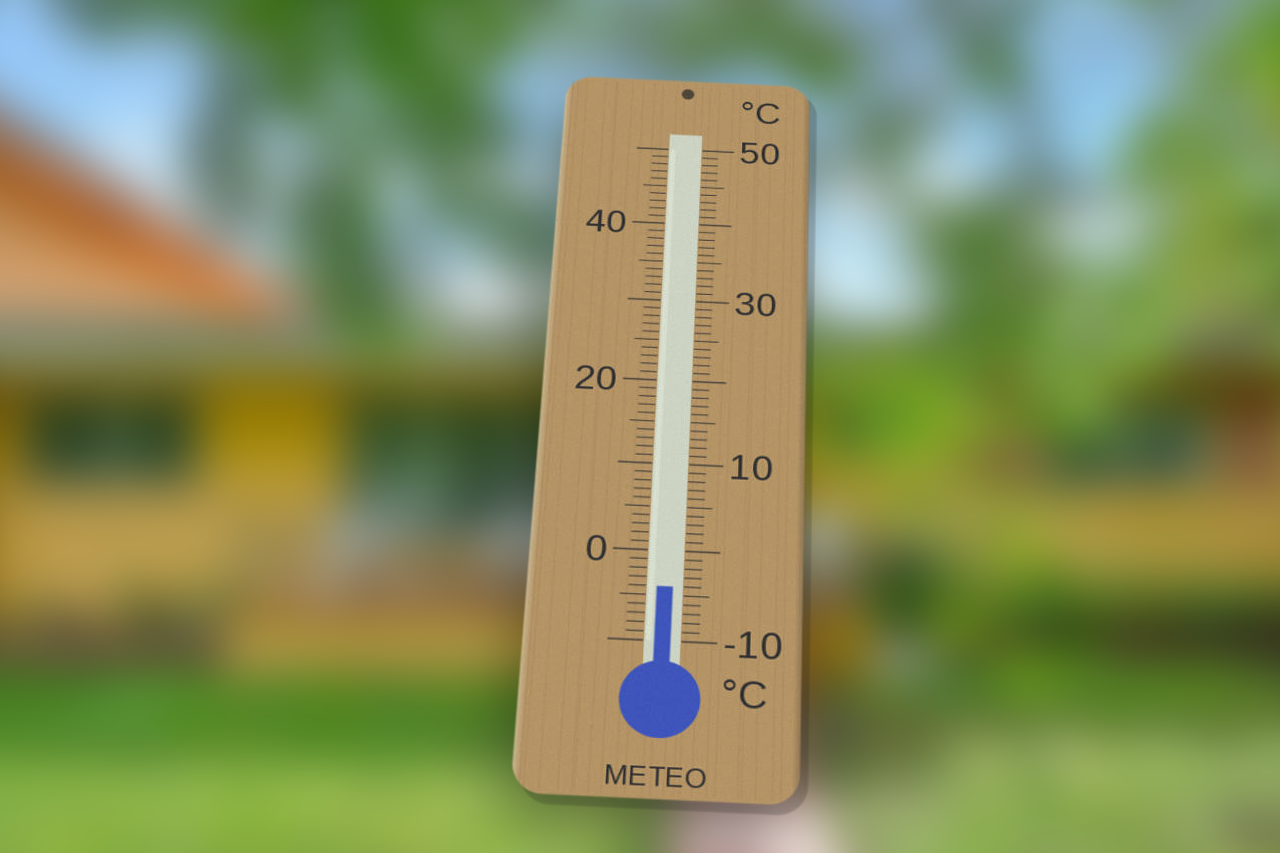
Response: -4 °C
